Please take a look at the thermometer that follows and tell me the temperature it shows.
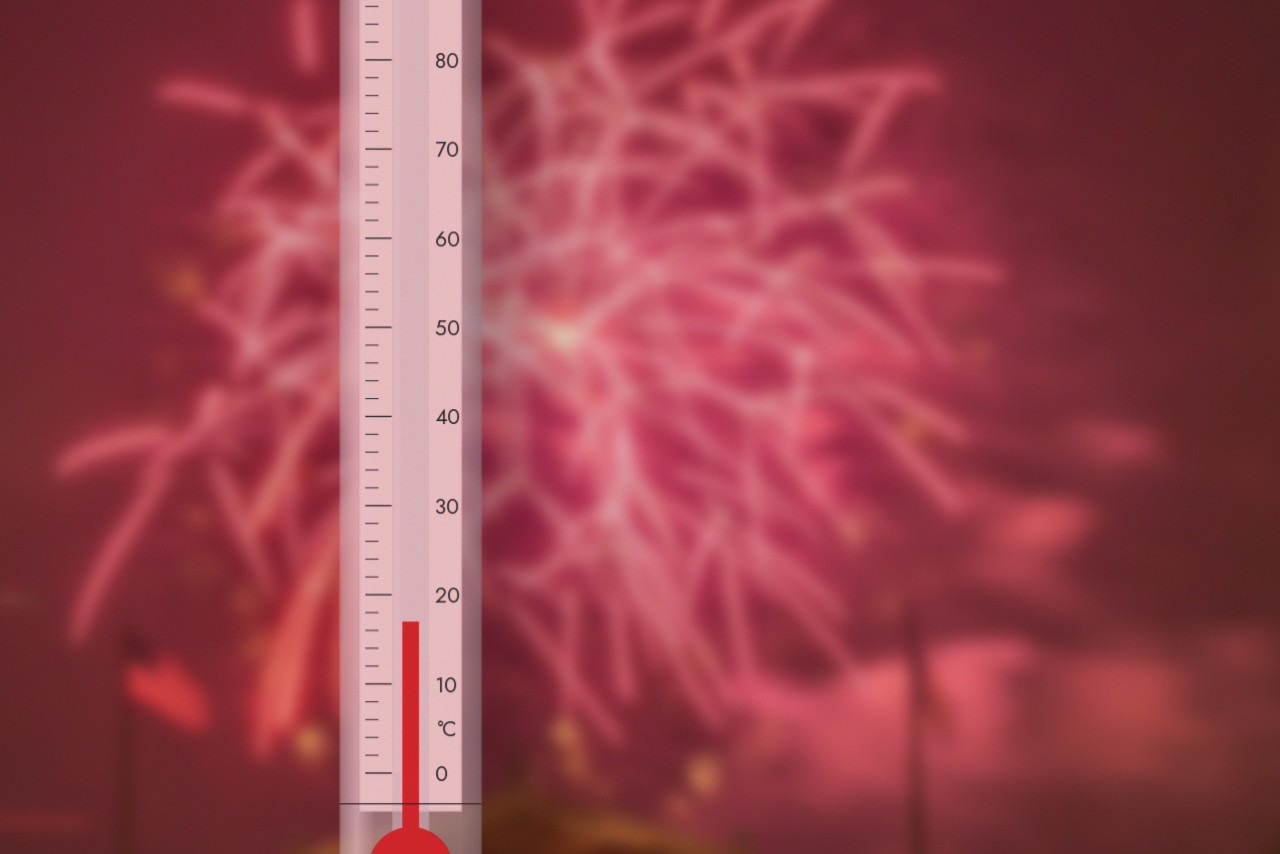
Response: 17 °C
